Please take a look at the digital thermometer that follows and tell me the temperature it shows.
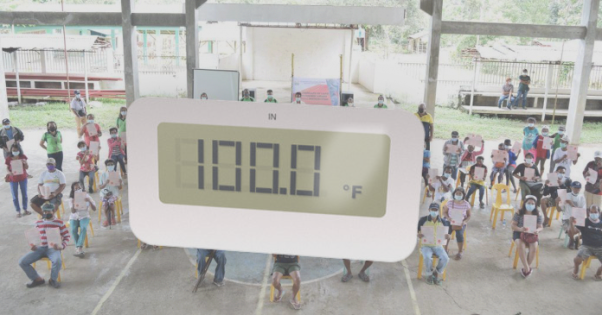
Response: 100.0 °F
